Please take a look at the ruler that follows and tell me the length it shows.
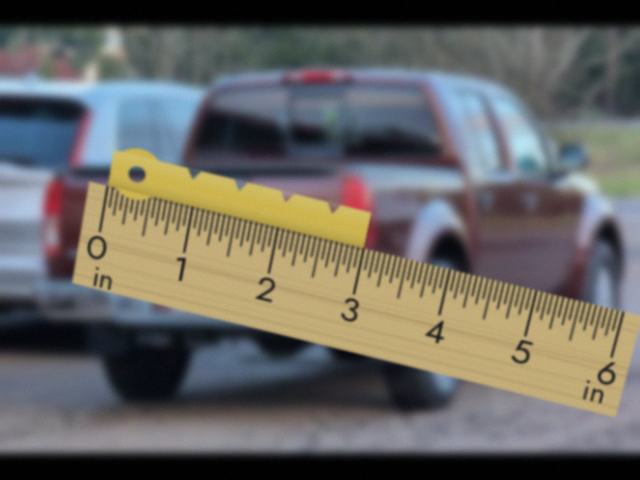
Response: 3 in
